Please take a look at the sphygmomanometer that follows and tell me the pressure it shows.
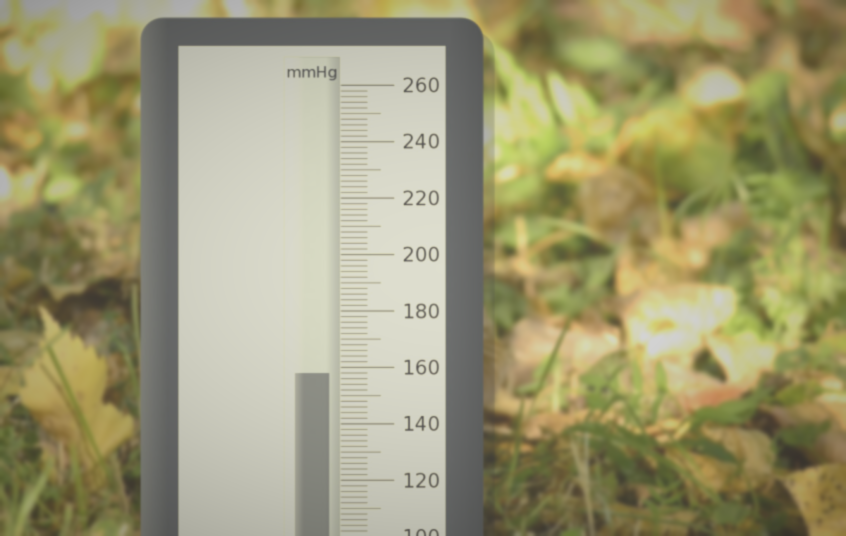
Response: 158 mmHg
